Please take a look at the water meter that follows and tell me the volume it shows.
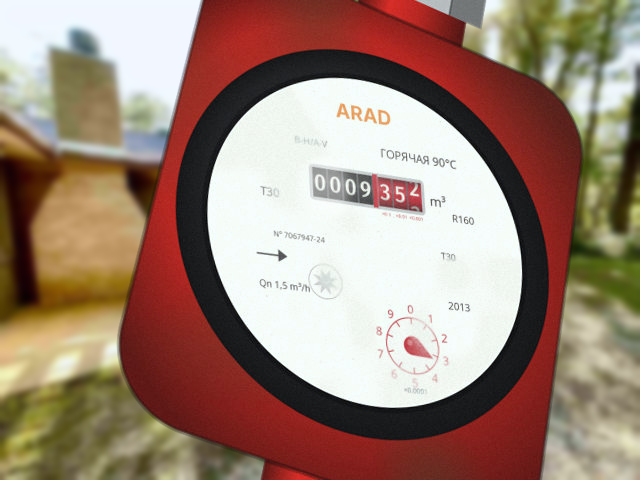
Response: 9.3523 m³
